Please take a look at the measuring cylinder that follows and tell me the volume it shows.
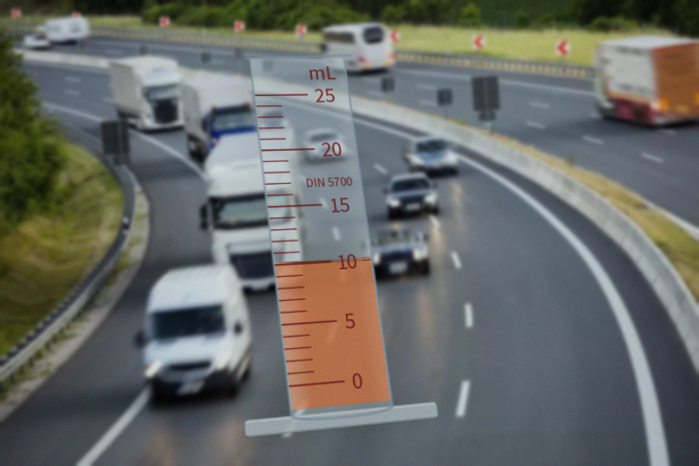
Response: 10 mL
